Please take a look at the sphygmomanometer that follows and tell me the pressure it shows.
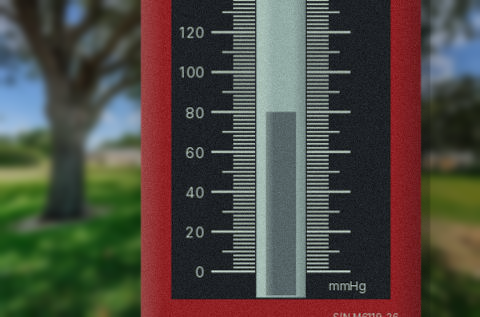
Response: 80 mmHg
